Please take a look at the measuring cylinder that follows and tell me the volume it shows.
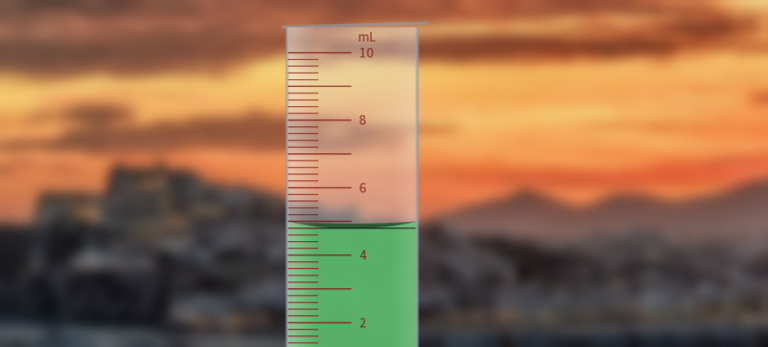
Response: 4.8 mL
